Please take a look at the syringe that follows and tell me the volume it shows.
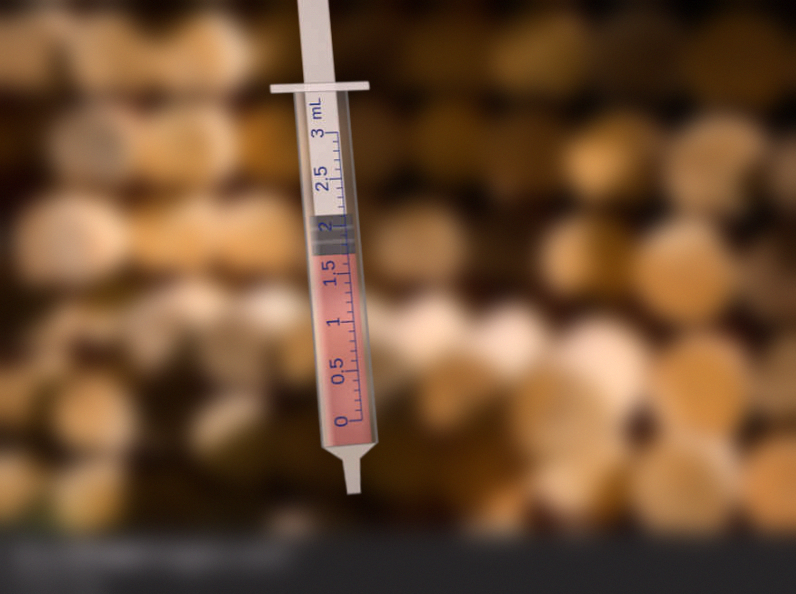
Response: 1.7 mL
